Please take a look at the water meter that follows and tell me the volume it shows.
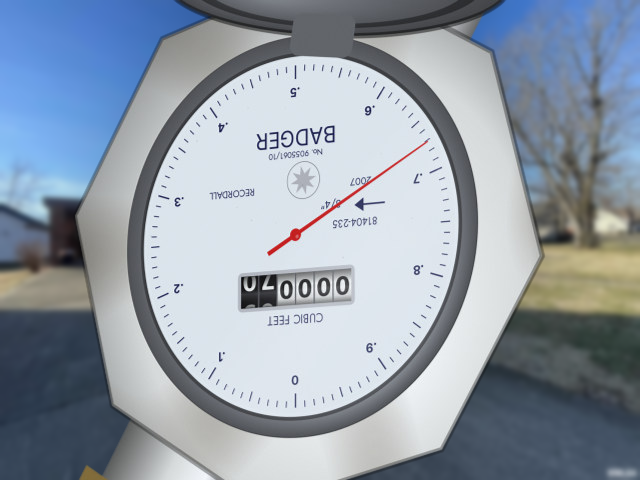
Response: 69.67 ft³
